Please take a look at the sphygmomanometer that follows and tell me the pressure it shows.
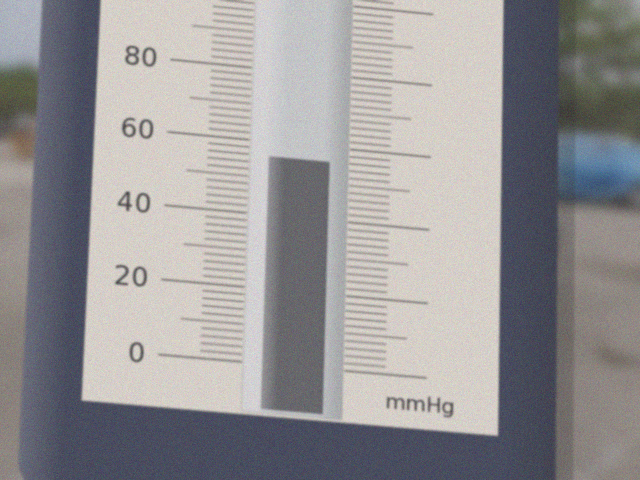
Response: 56 mmHg
